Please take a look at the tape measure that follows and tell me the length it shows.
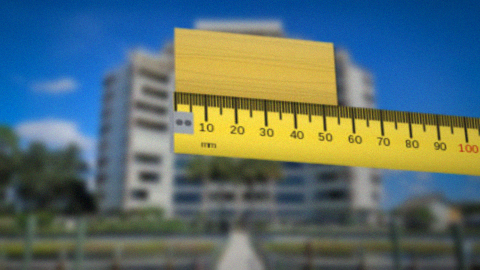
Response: 55 mm
